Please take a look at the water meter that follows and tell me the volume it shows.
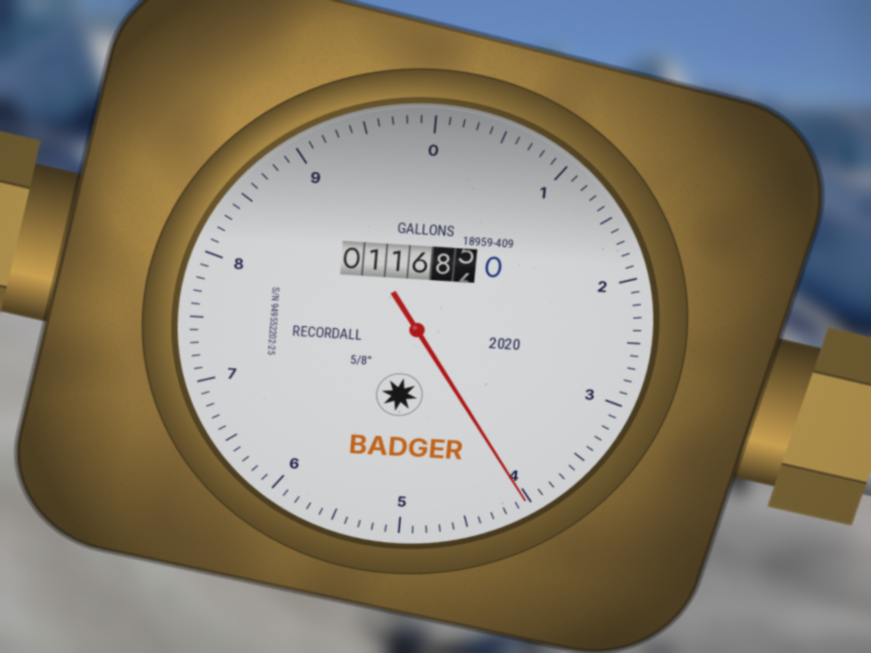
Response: 116854.0 gal
